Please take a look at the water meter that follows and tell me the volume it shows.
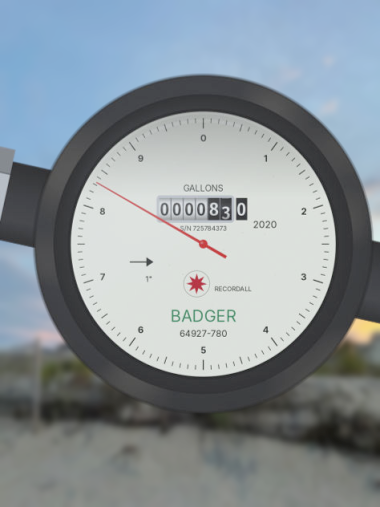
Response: 828.3 gal
